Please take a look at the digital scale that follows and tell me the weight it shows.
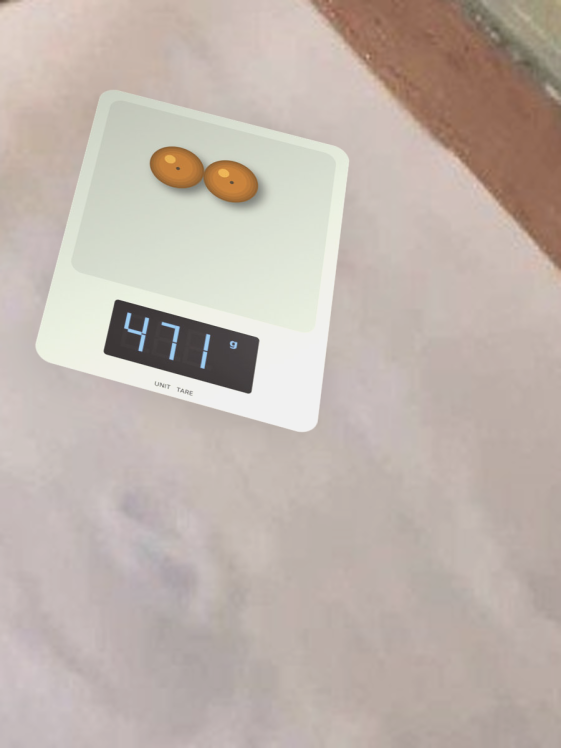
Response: 471 g
